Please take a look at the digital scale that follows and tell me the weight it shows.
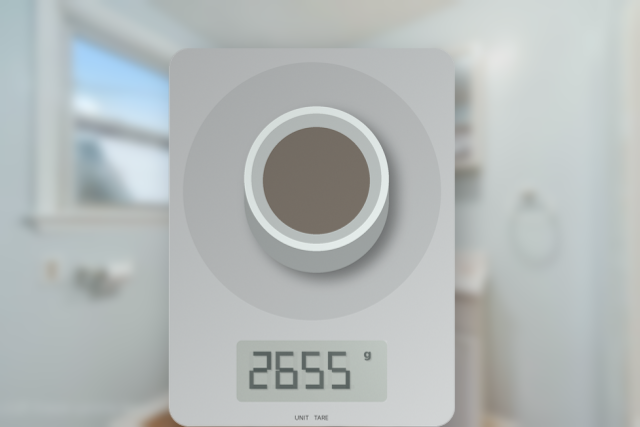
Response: 2655 g
